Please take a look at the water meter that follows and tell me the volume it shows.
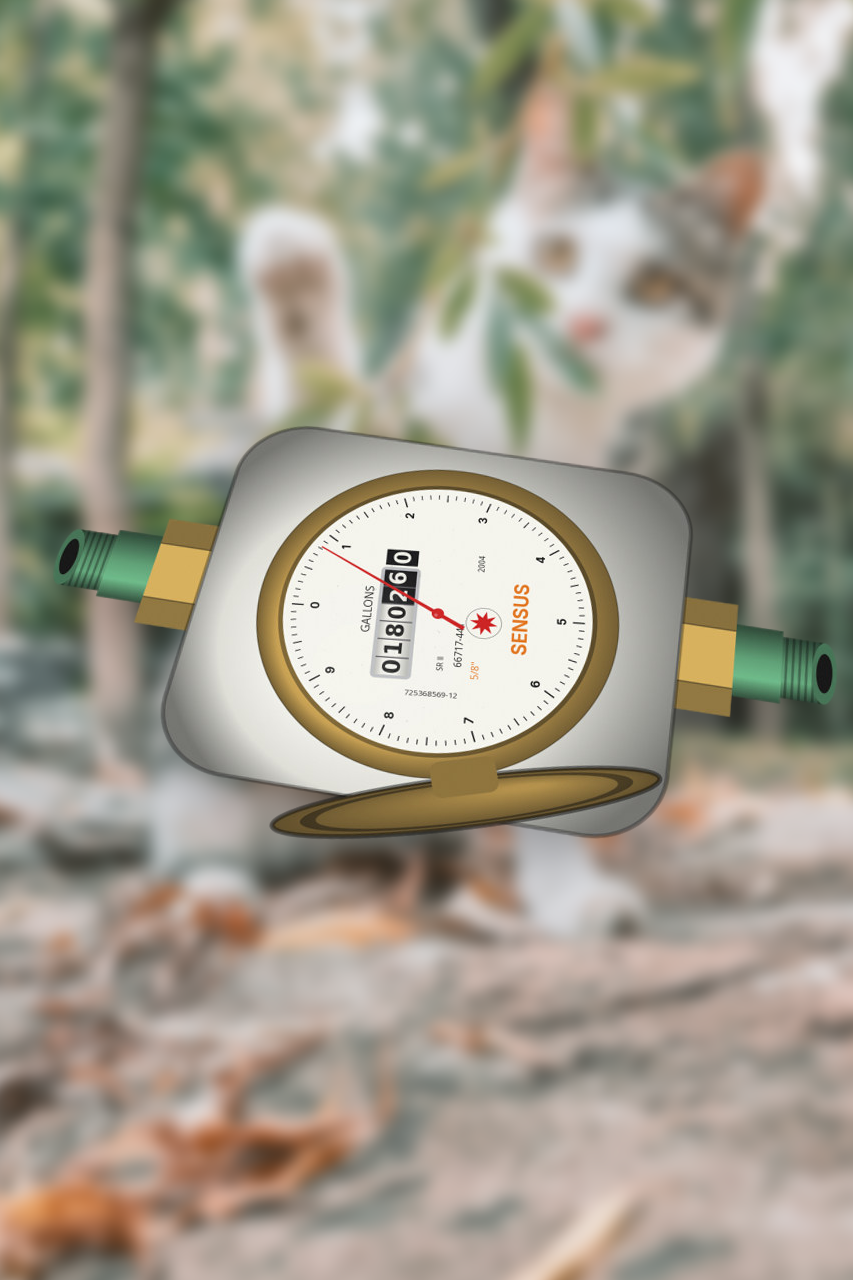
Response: 180260.8 gal
